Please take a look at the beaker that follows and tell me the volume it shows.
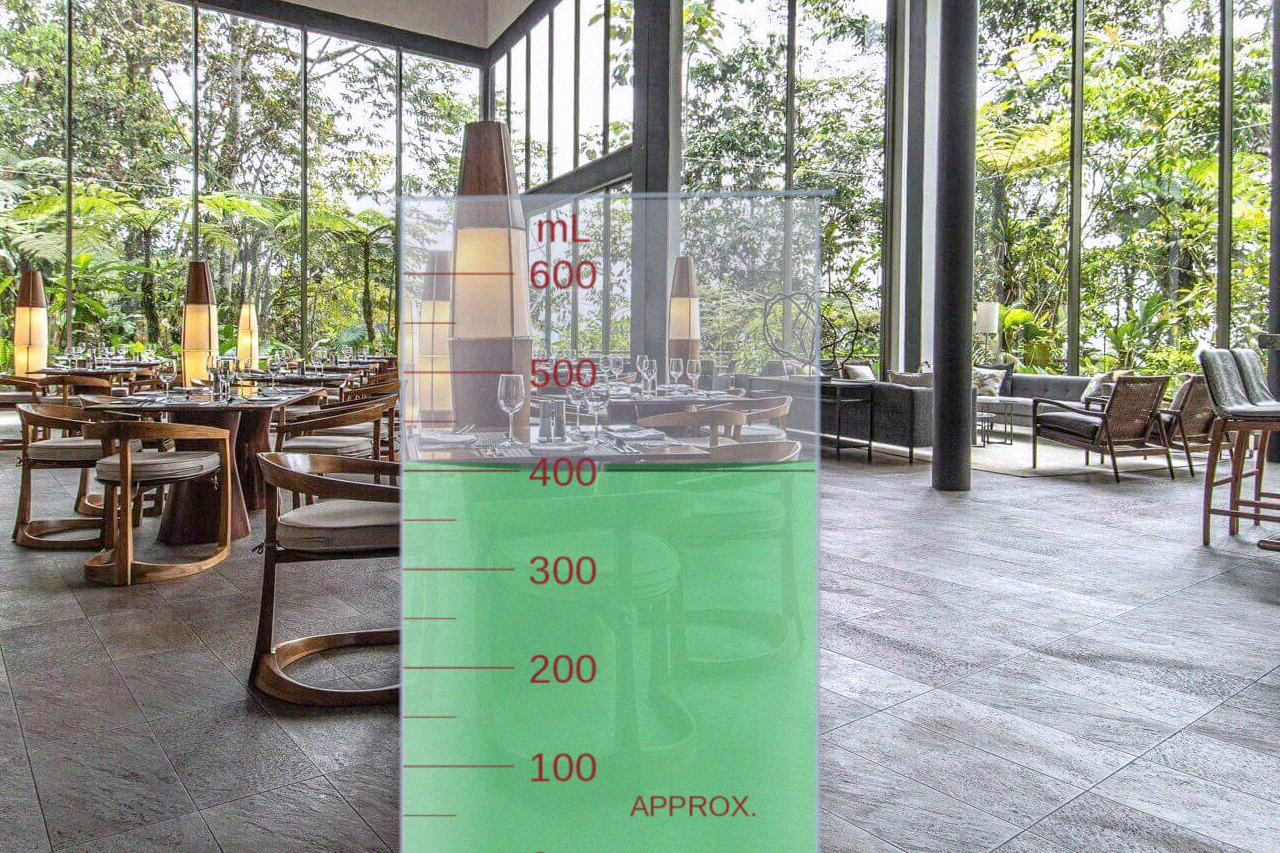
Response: 400 mL
